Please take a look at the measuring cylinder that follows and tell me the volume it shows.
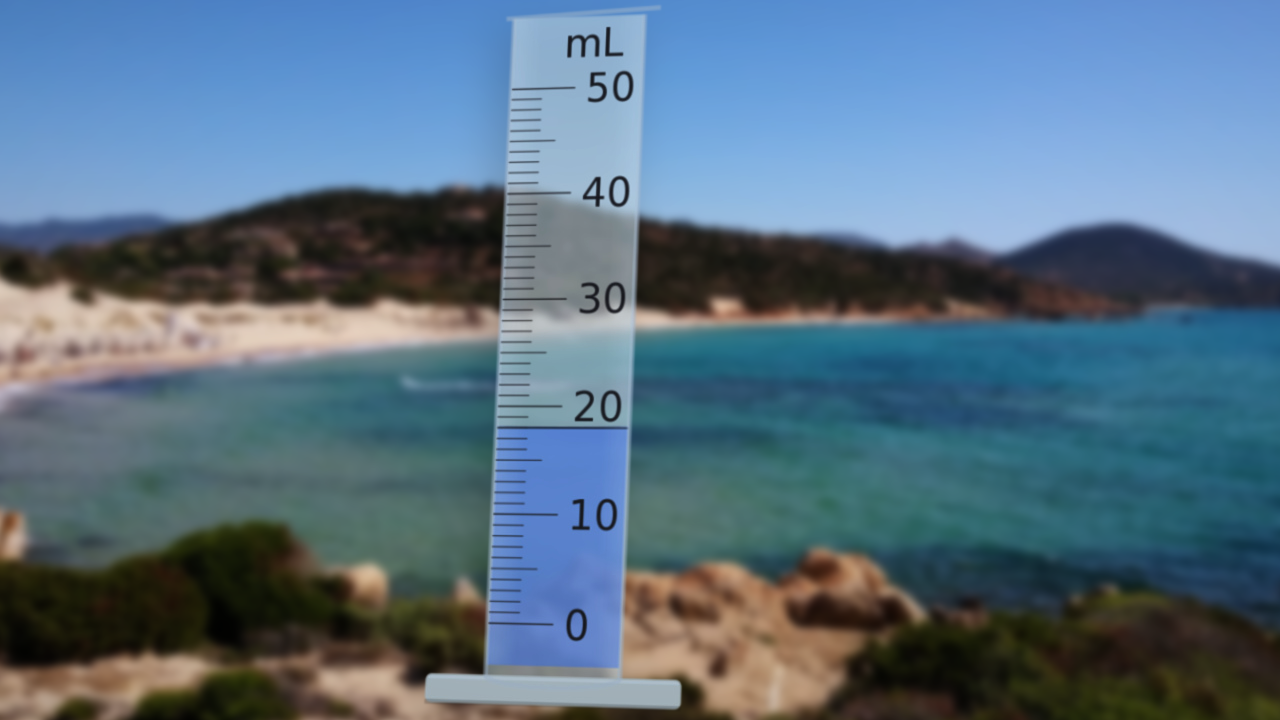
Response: 18 mL
